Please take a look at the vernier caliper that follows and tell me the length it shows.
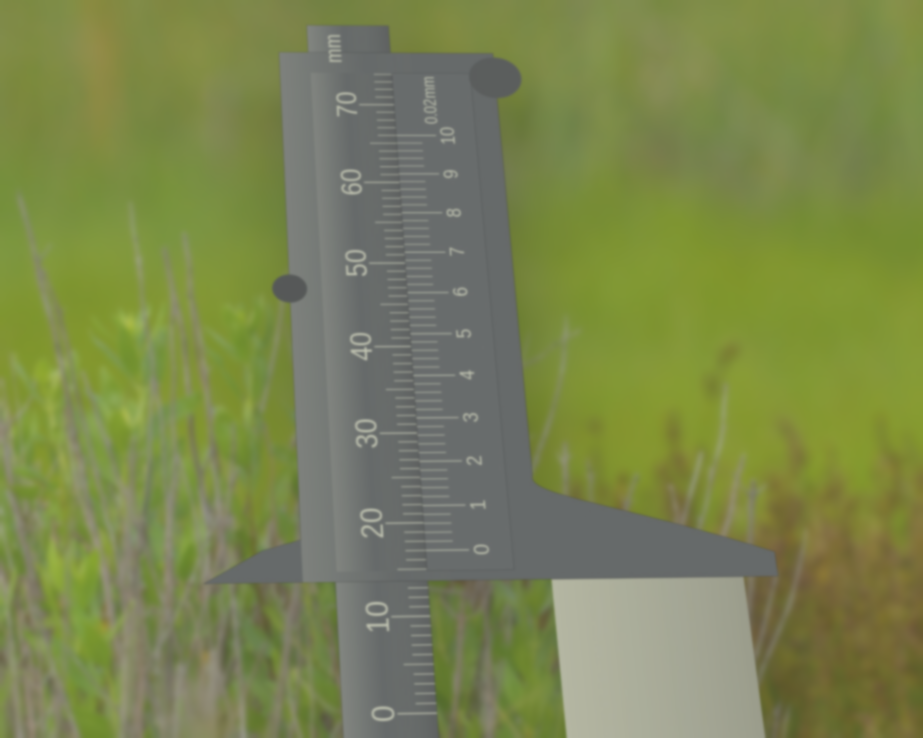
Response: 17.0 mm
